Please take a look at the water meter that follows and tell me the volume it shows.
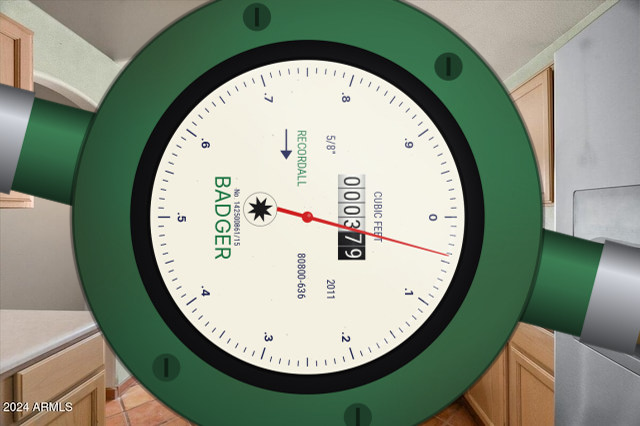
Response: 379.04 ft³
